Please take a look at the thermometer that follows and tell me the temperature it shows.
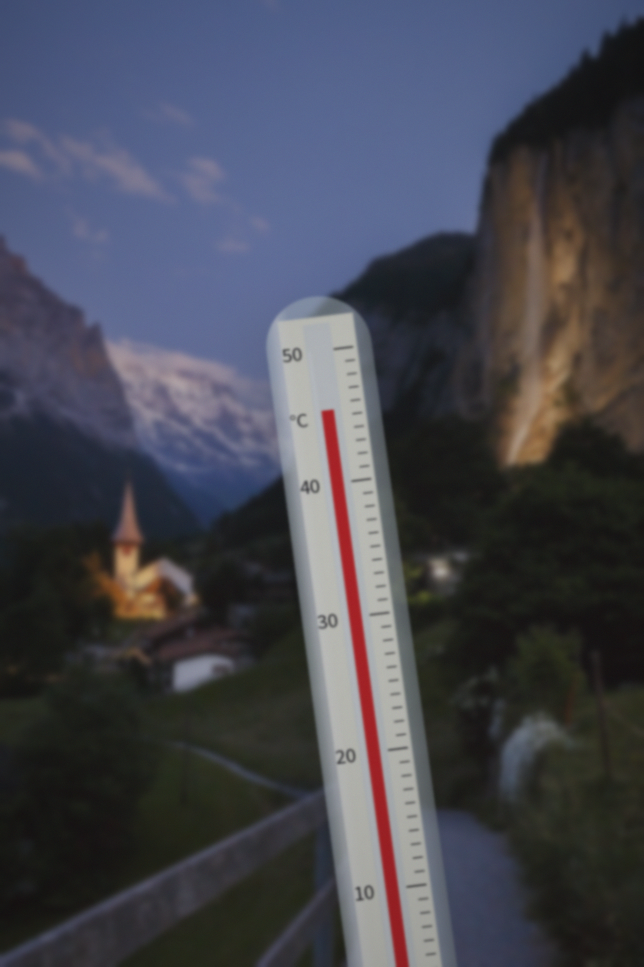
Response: 45.5 °C
